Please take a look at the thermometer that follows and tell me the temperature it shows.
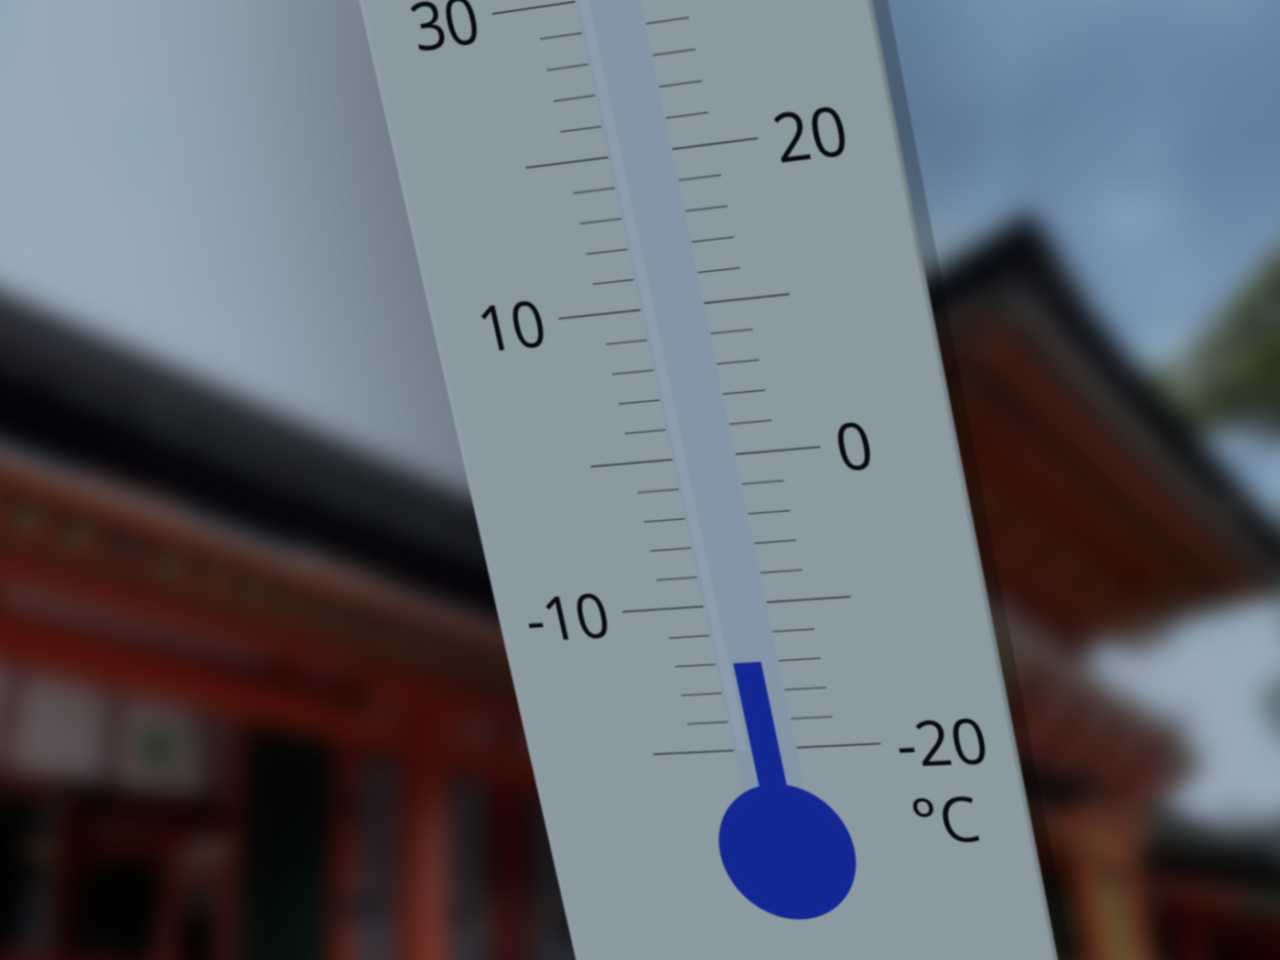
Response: -14 °C
